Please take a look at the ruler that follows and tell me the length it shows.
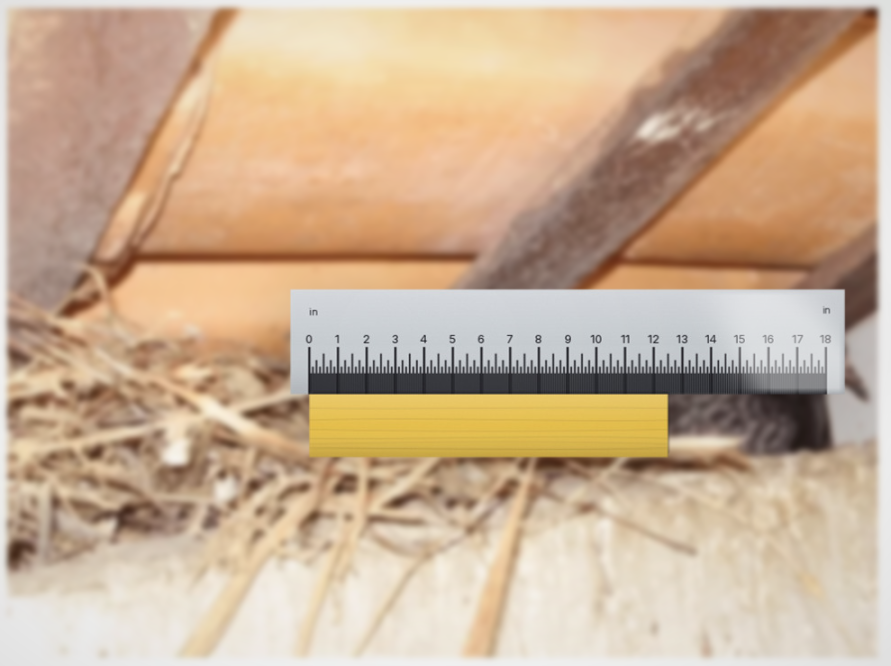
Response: 12.5 in
